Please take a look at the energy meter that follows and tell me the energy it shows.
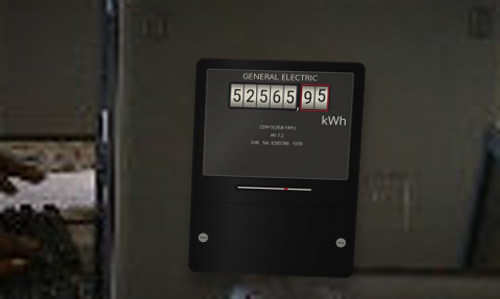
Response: 52565.95 kWh
